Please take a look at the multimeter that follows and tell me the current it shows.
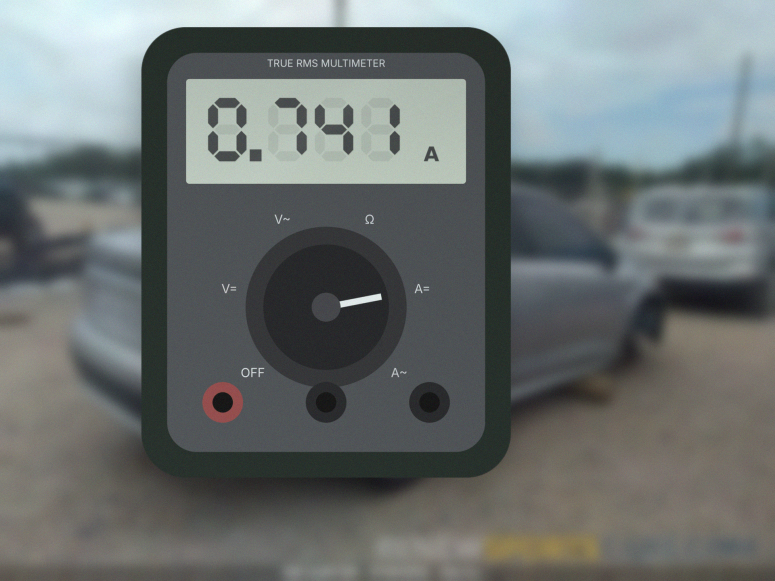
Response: 0.741 A
